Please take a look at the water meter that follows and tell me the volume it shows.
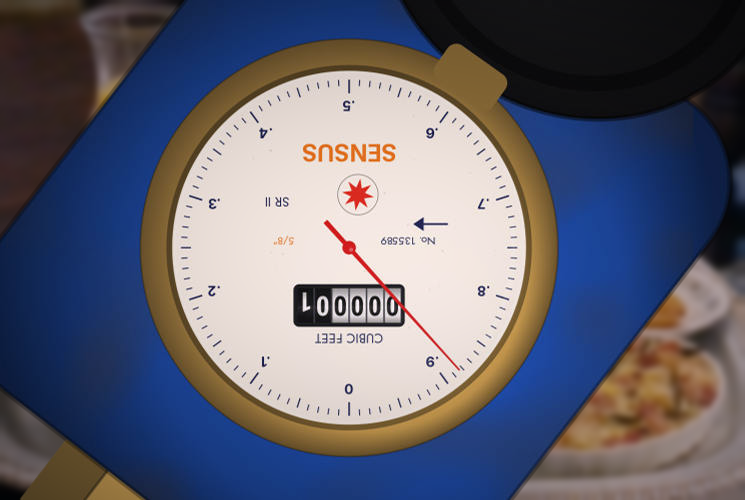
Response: 0.88 ft³
